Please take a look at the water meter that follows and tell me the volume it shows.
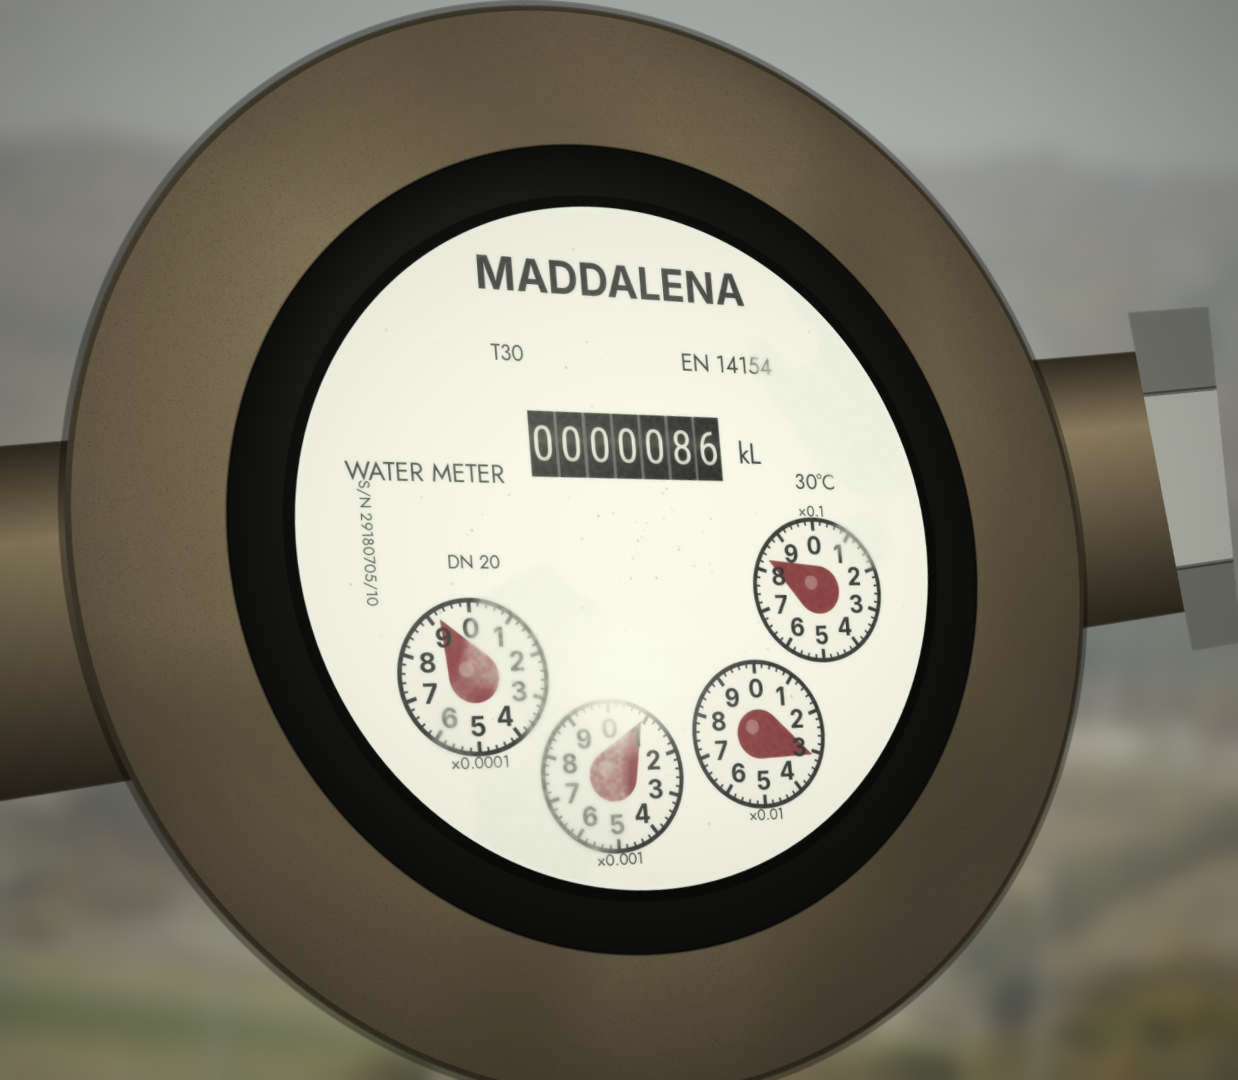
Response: 86.8309 kL
